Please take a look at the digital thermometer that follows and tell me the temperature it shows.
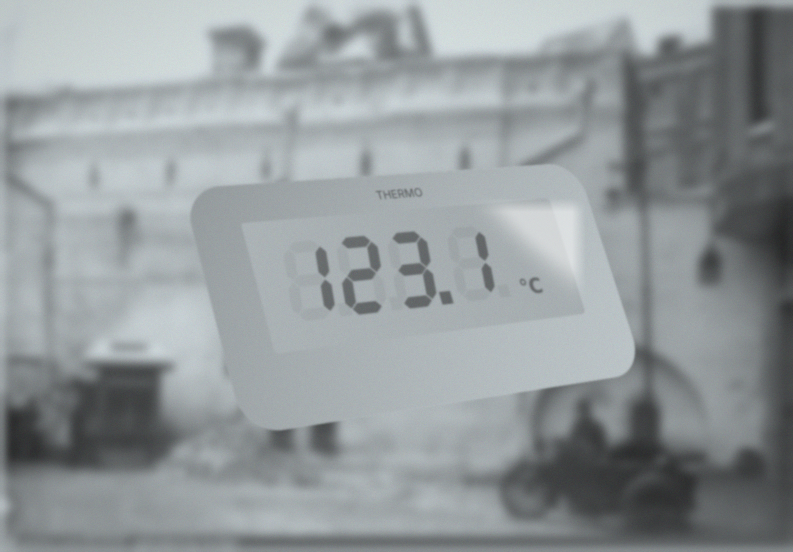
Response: 123.1 °C
